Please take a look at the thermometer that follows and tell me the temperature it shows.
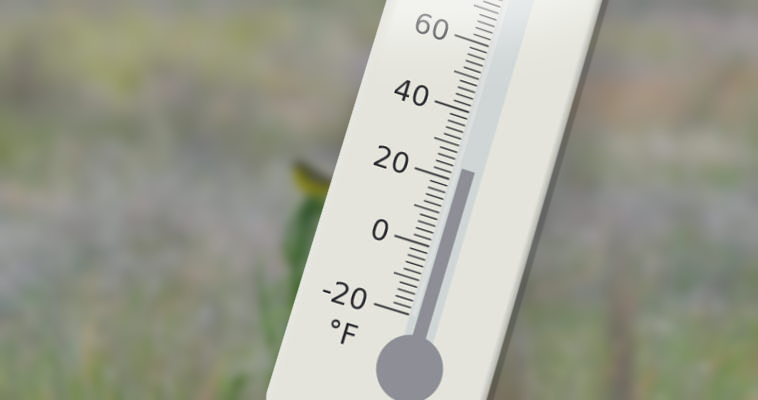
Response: 24 °F
